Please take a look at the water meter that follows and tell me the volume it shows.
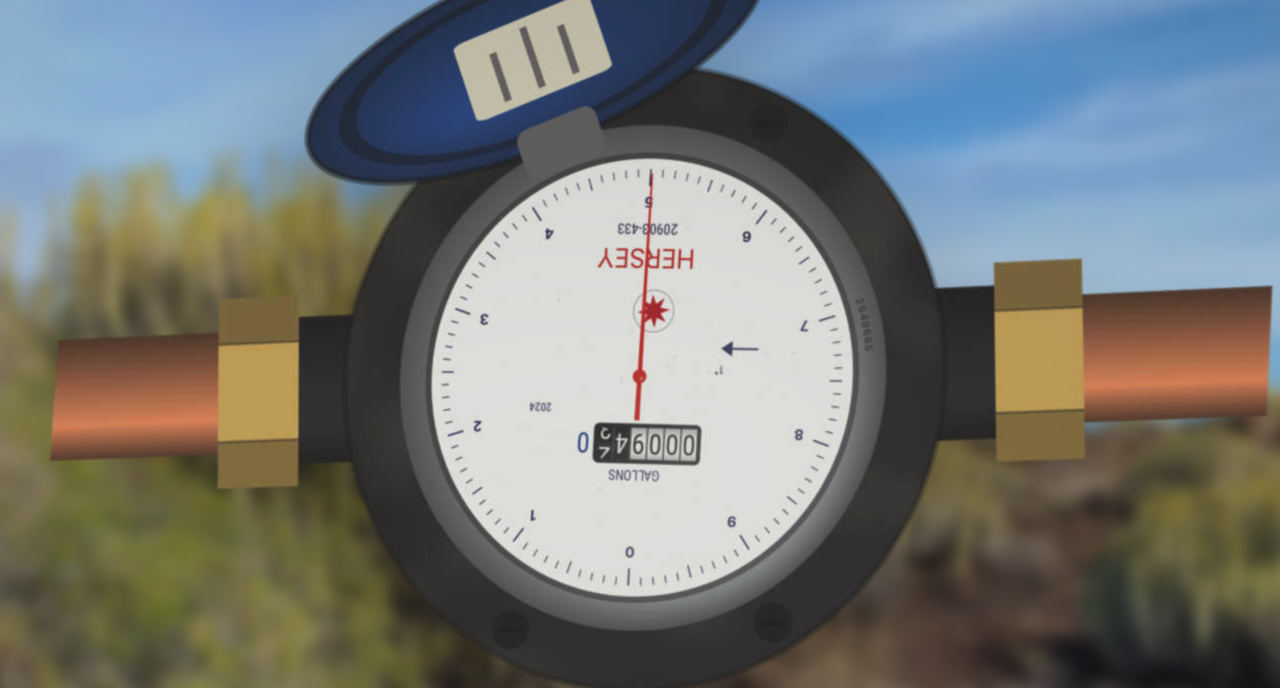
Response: 9425.0 gal
